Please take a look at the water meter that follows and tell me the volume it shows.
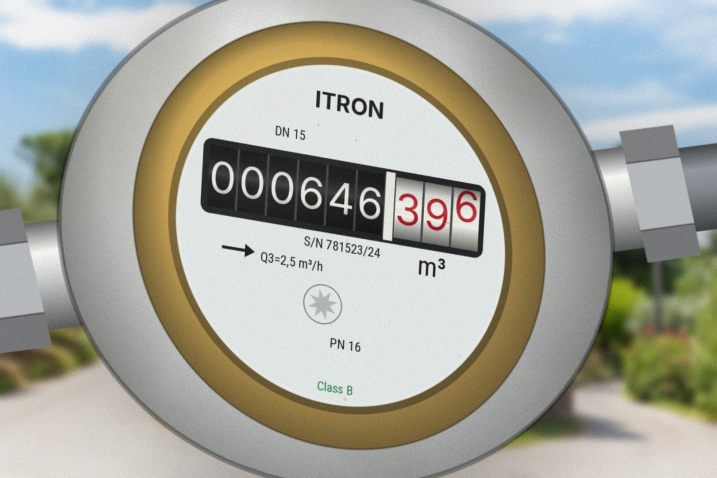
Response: 646.396 m³
